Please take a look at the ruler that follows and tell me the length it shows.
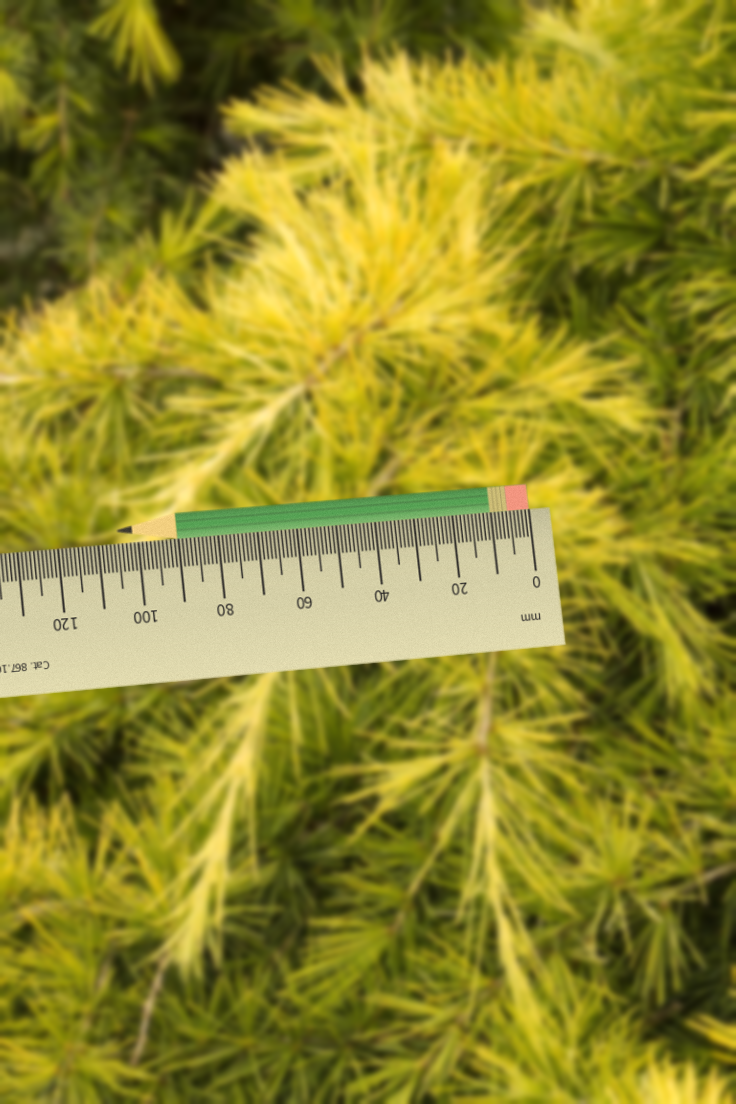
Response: 105 mm
